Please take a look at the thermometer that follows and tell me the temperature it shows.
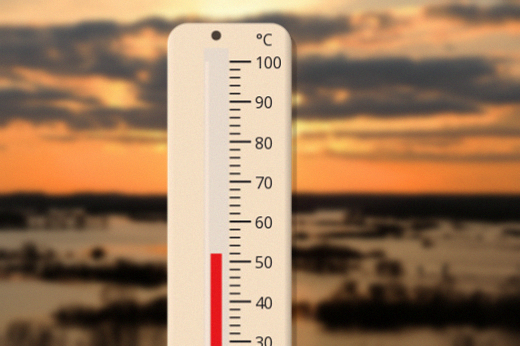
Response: 52 °C
